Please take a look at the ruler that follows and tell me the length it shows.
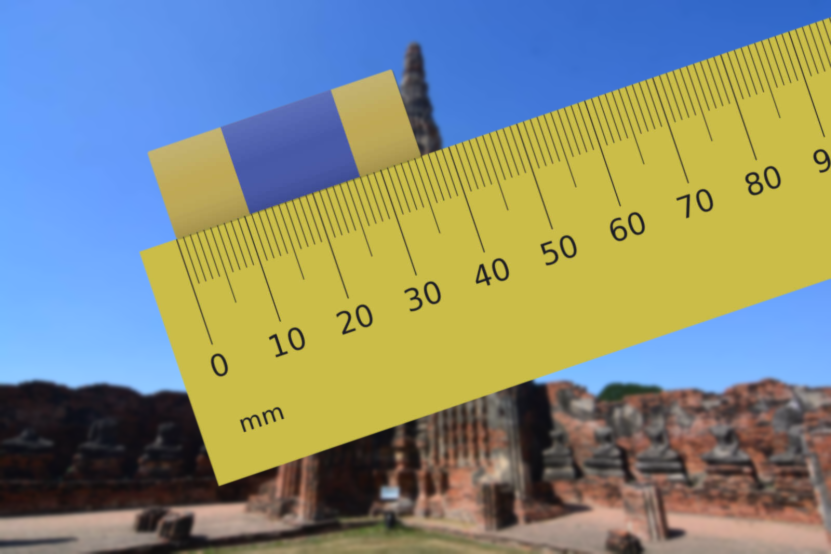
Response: 36 mm
